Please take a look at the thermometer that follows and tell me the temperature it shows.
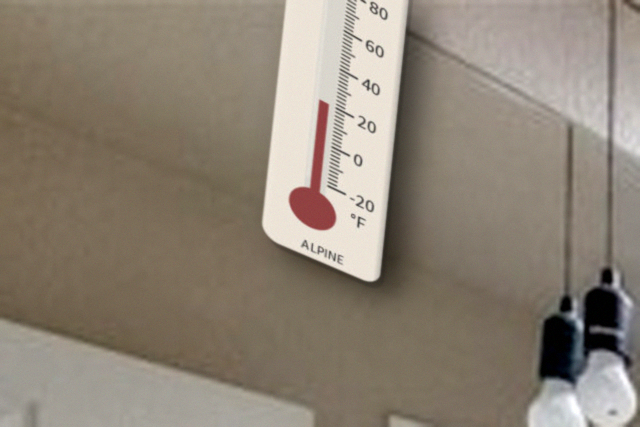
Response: 20 °F
